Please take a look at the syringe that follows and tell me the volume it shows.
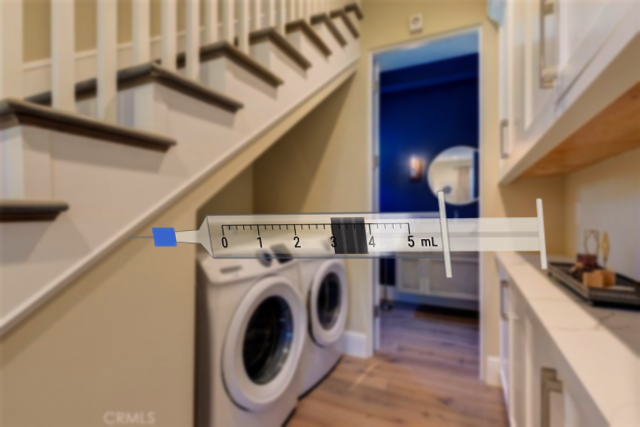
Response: 3 mL
